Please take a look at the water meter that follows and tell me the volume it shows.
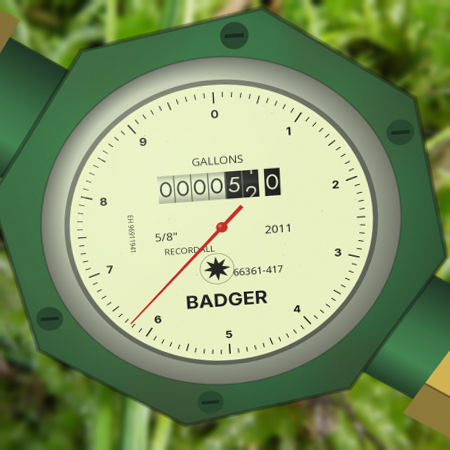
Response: 516.2 gal
